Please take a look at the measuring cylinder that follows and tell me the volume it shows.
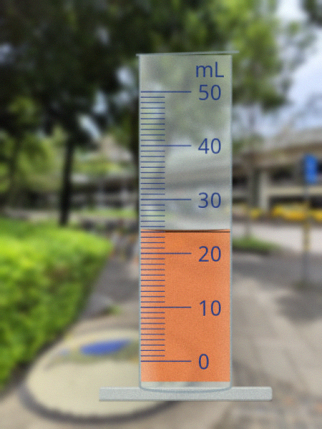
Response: 24 mL
